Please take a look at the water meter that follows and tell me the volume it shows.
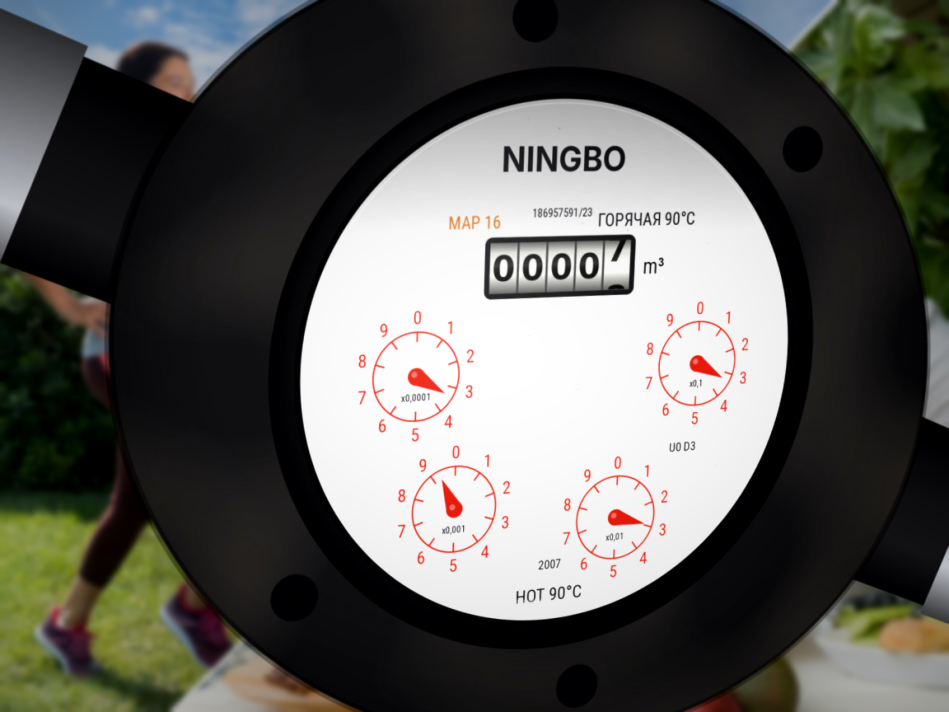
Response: 7.3293 m³
